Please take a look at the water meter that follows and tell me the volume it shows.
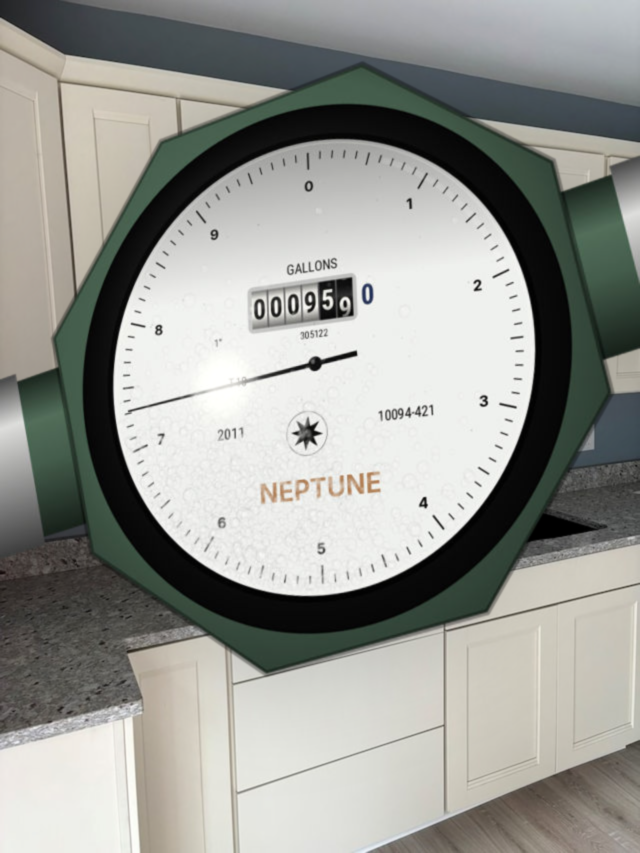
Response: 9587.3 gal
